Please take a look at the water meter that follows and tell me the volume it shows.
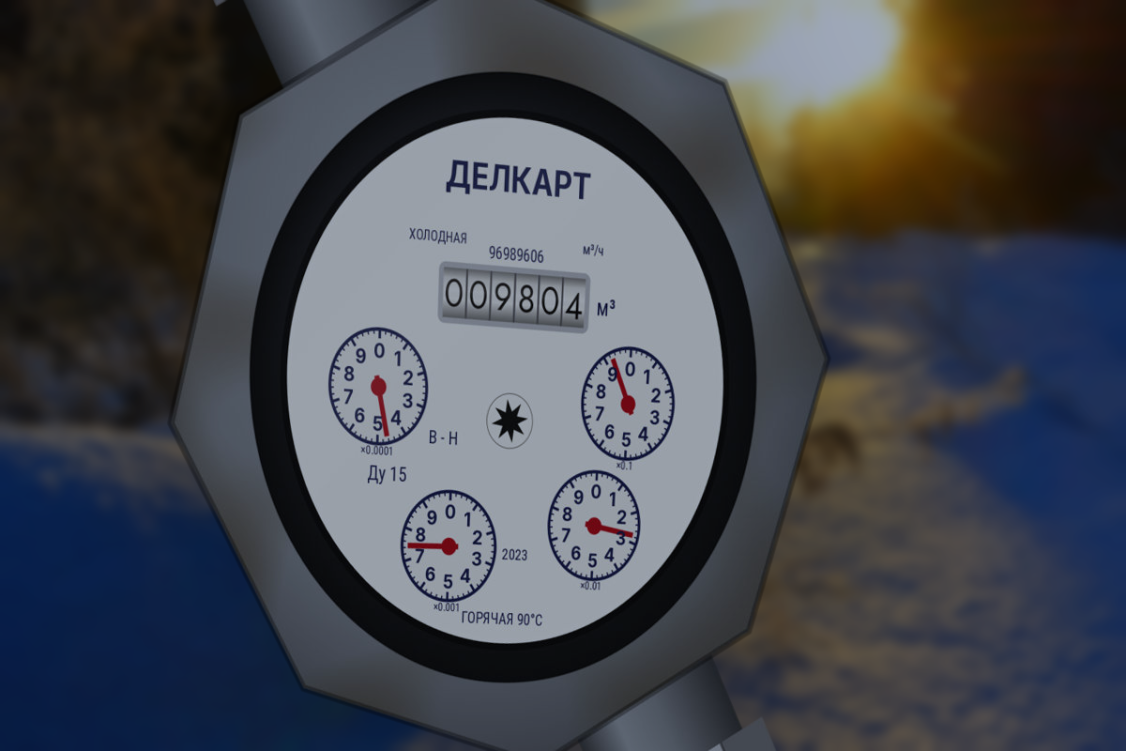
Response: 9803.9274 m³
